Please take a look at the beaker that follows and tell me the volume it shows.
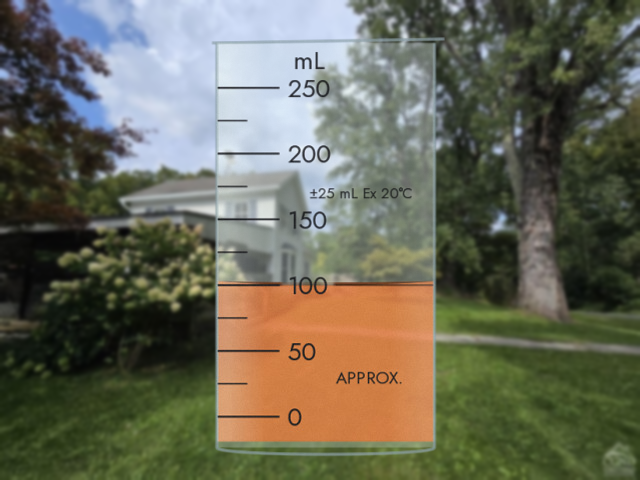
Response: 100 mL
